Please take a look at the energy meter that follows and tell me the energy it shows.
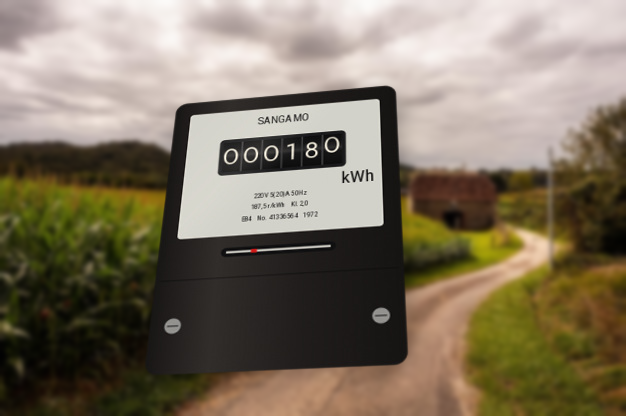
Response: 180 kWh
